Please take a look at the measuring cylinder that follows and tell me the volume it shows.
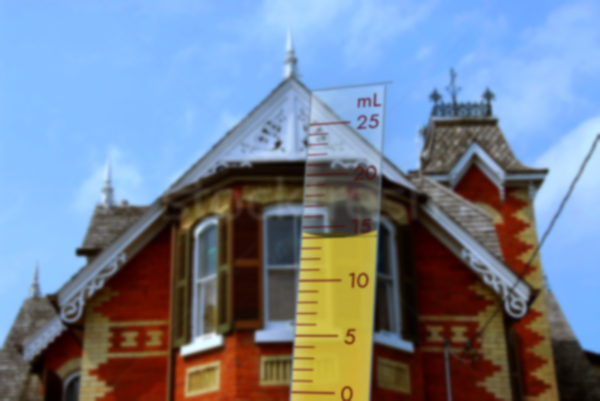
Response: 14 mL
